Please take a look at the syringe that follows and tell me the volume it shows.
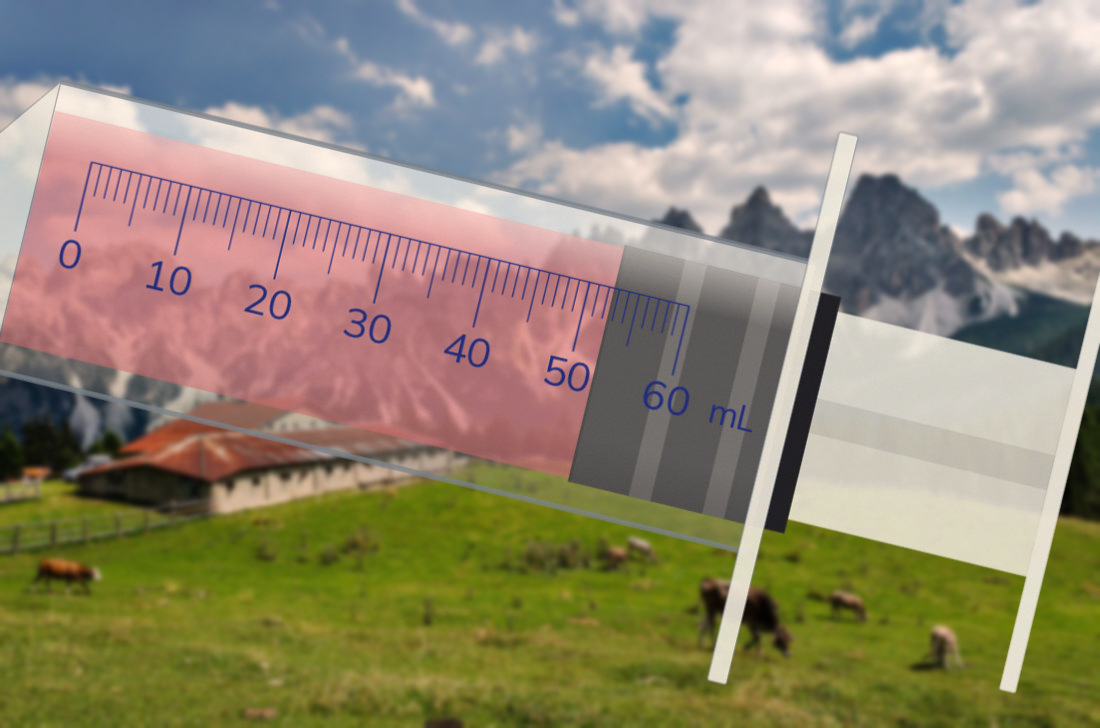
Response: 52.5 mL
